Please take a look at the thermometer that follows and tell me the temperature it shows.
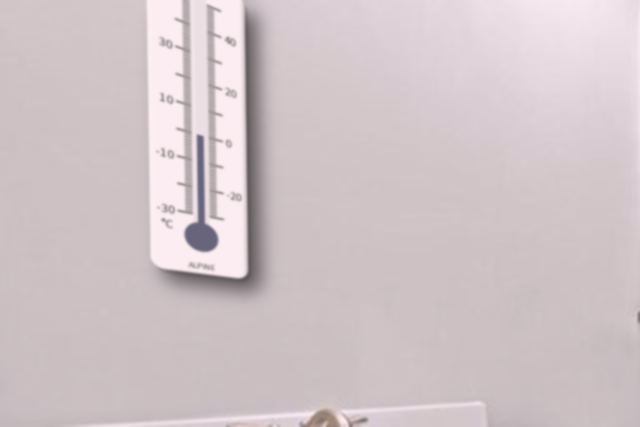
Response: 0 °C
